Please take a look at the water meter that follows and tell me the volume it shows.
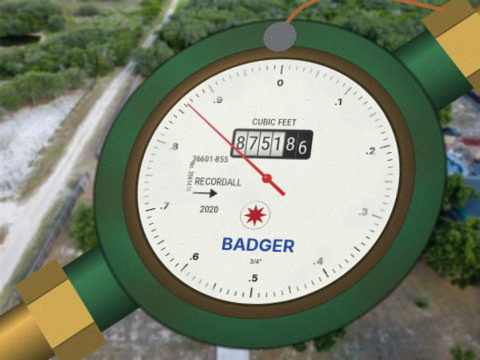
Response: 875185.86 ft³
